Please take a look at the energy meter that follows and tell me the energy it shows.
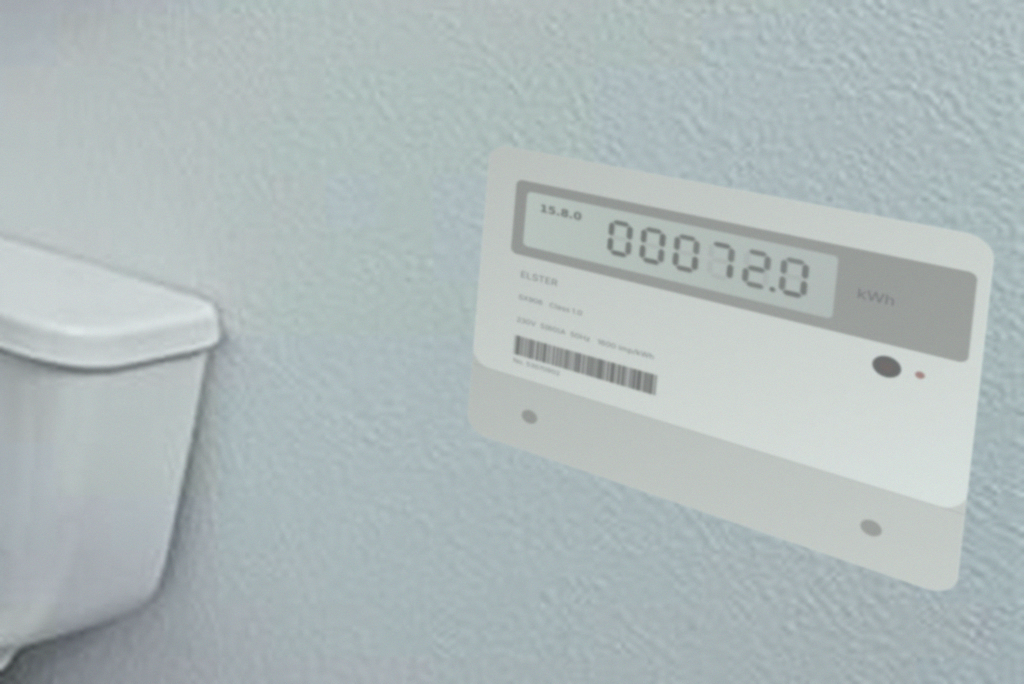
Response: 72.0 kWh
